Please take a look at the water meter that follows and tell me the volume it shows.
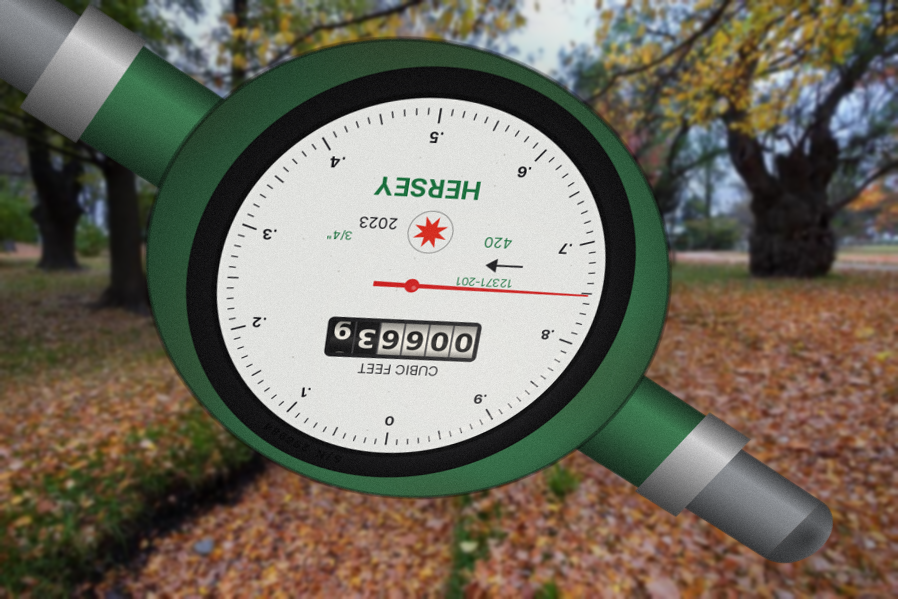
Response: 6638.75 ft³
